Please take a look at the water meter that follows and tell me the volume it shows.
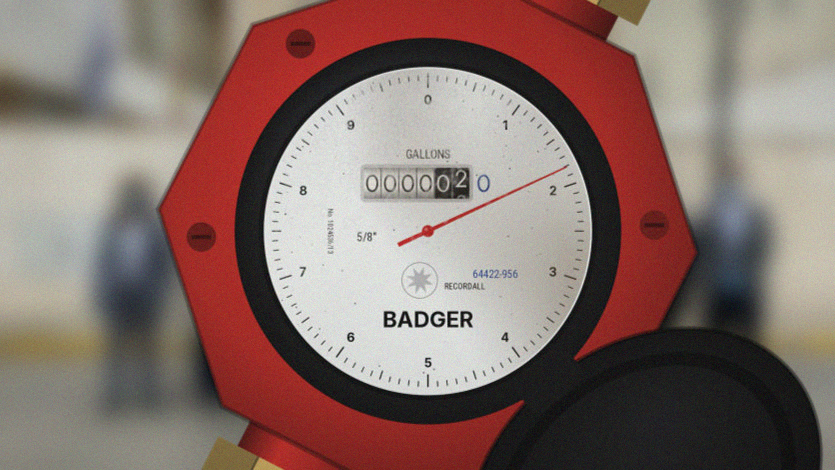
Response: 21.8 gal
